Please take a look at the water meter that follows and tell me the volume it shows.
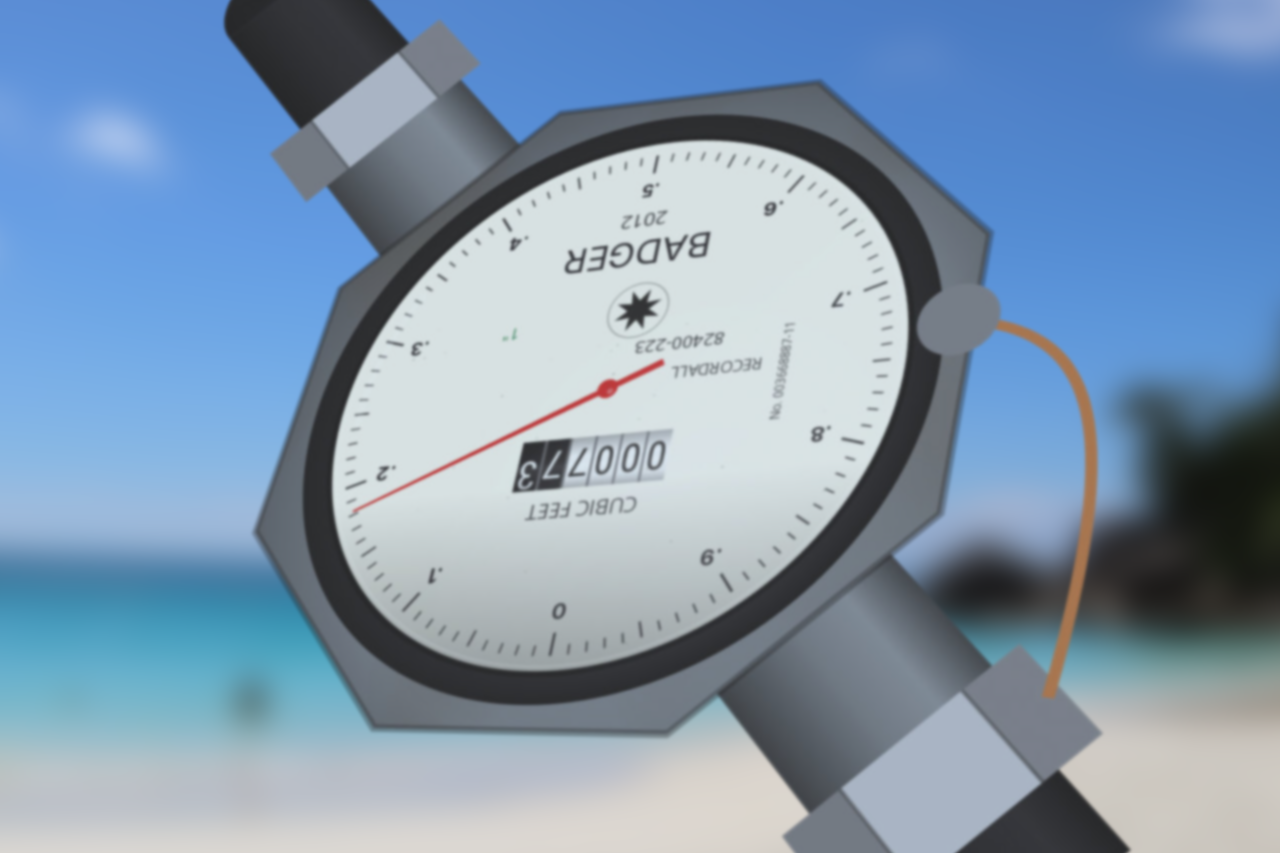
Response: 773.18 ft³
